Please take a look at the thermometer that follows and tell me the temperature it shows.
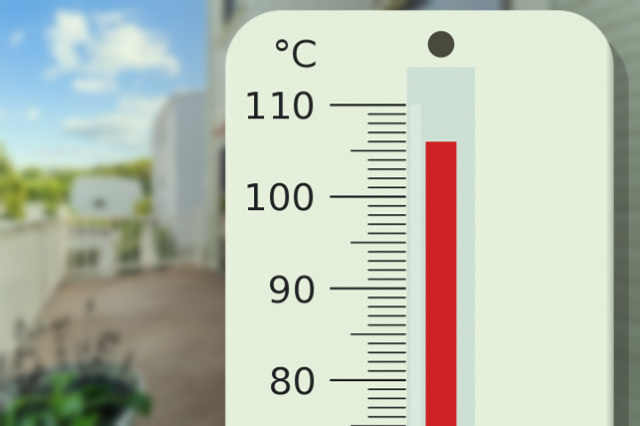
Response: 106 °C
